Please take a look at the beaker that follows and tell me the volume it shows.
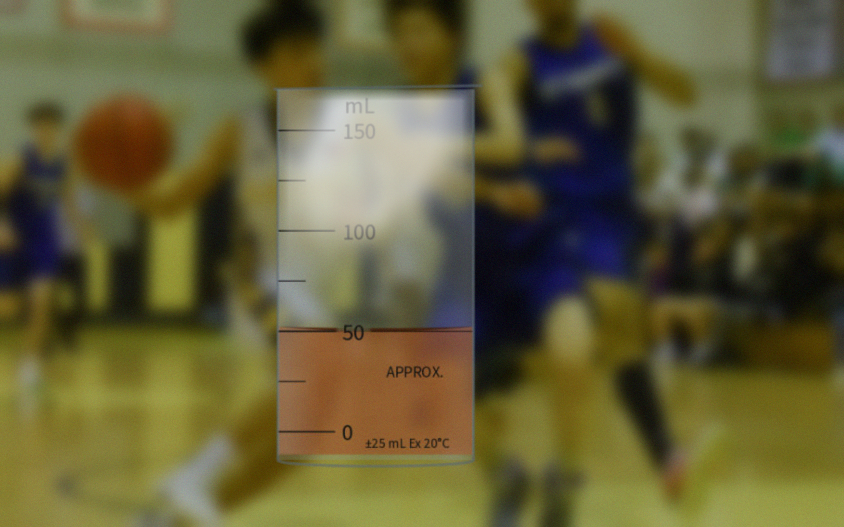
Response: 50 mL
